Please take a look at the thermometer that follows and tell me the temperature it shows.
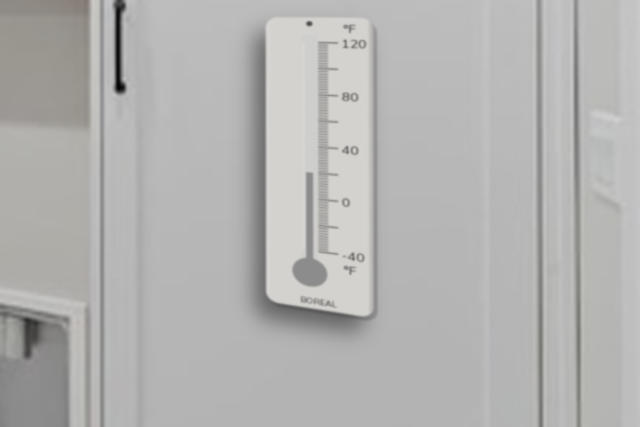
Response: 20 °F
